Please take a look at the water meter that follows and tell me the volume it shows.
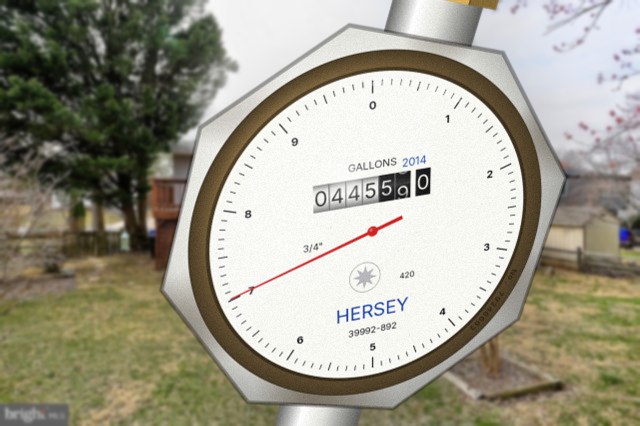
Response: 445587.0 gal
